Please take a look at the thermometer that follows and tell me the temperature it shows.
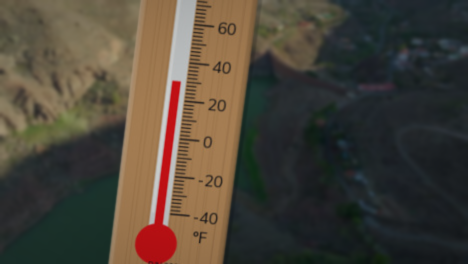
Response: 30 °F
